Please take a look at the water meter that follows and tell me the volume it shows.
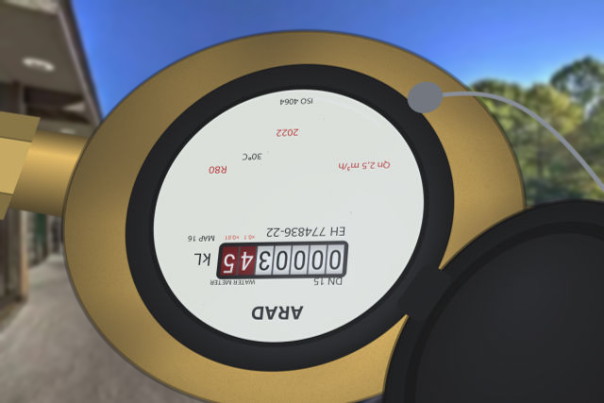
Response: 3.45 kL
